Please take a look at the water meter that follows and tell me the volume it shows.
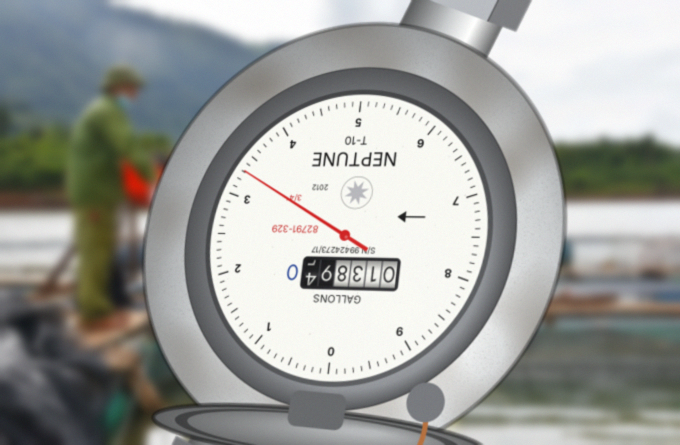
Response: 138943.3 gal
